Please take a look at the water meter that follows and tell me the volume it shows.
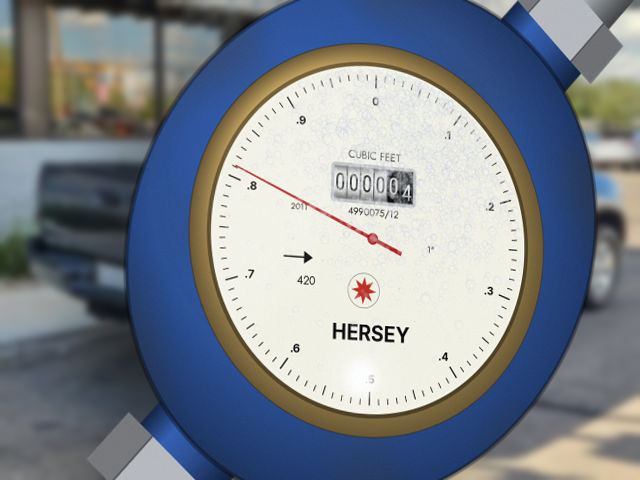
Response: 3.81 ft³
